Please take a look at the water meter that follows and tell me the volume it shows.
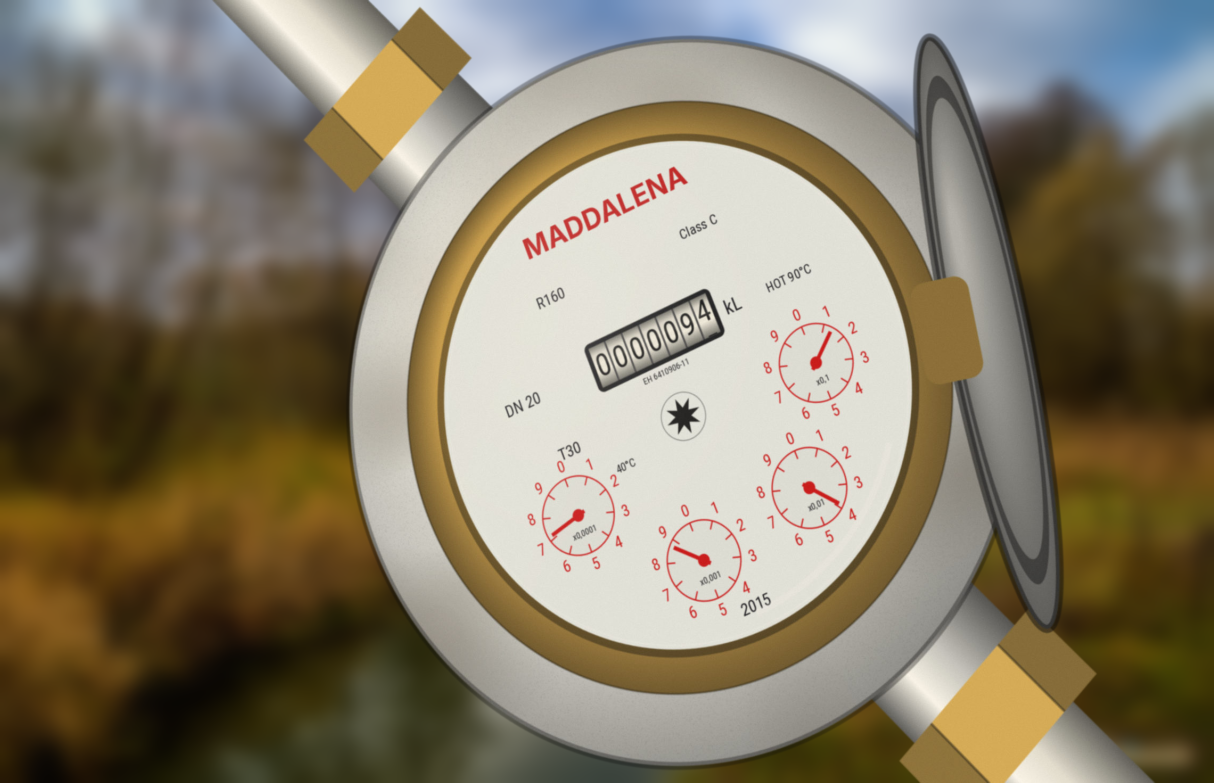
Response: 94.1387 kL
